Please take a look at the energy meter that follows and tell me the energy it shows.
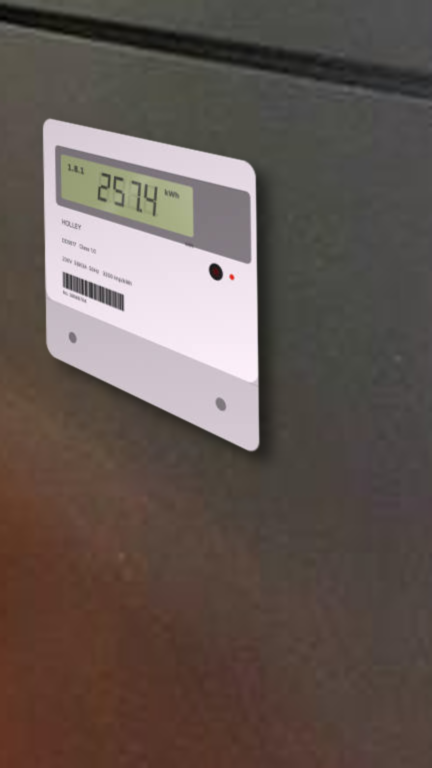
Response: 257.4 kWh
